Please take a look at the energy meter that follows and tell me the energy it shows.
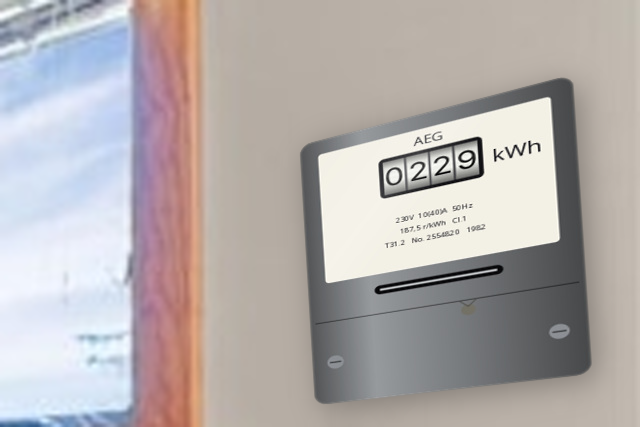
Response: 229 kWh
